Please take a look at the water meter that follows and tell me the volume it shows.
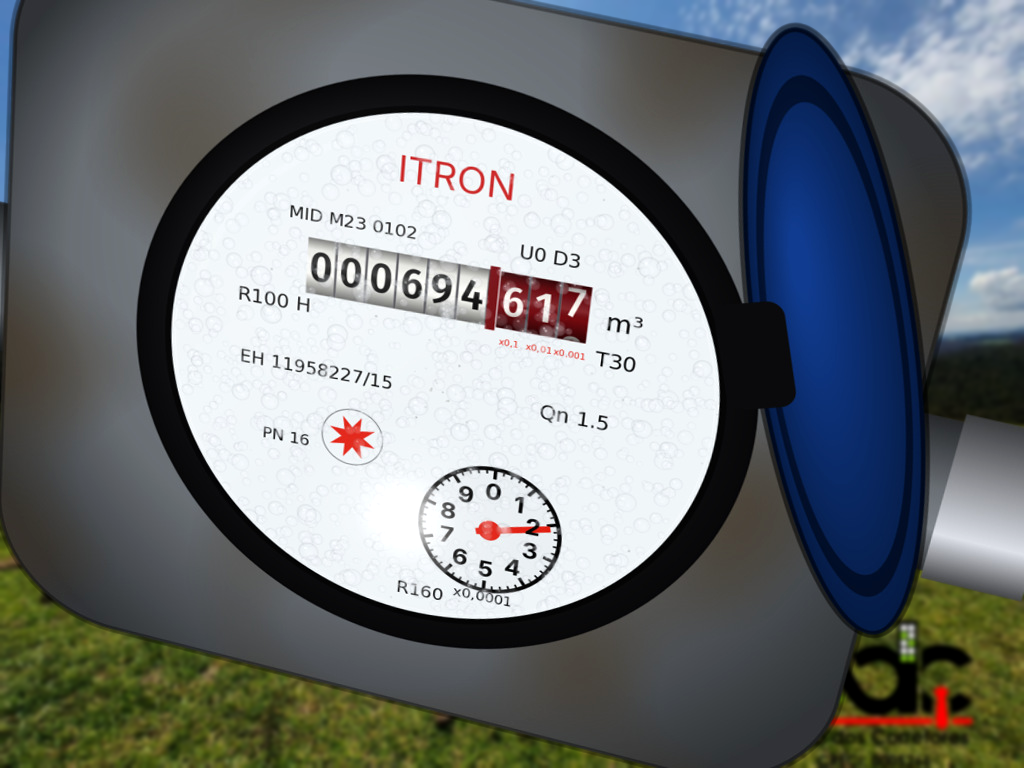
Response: 694.6172 m³
